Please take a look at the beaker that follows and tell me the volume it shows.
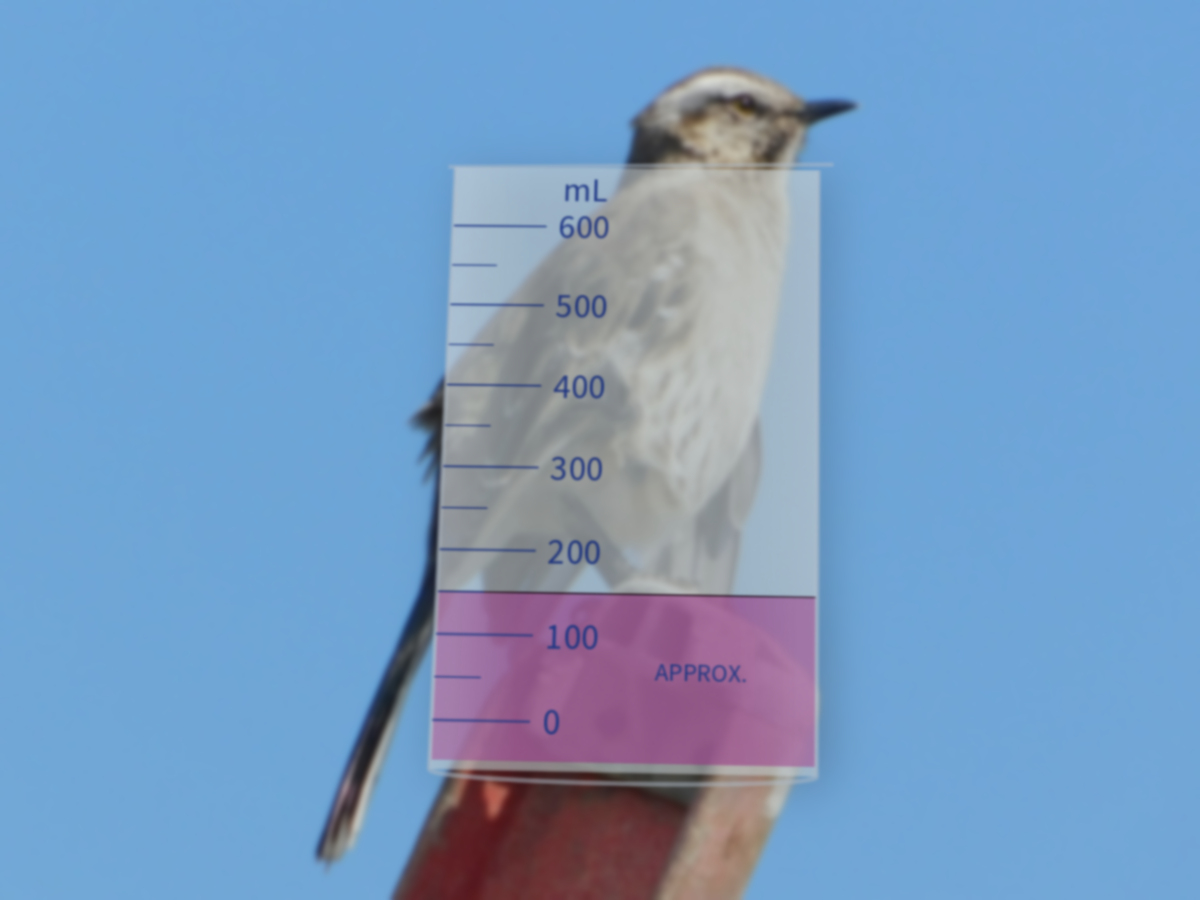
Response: 150 mL
